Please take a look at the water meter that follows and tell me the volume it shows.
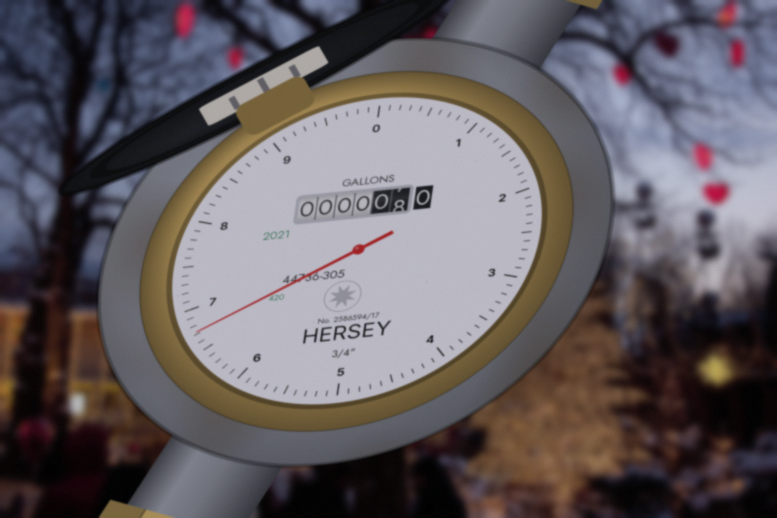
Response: 76.7 gal
